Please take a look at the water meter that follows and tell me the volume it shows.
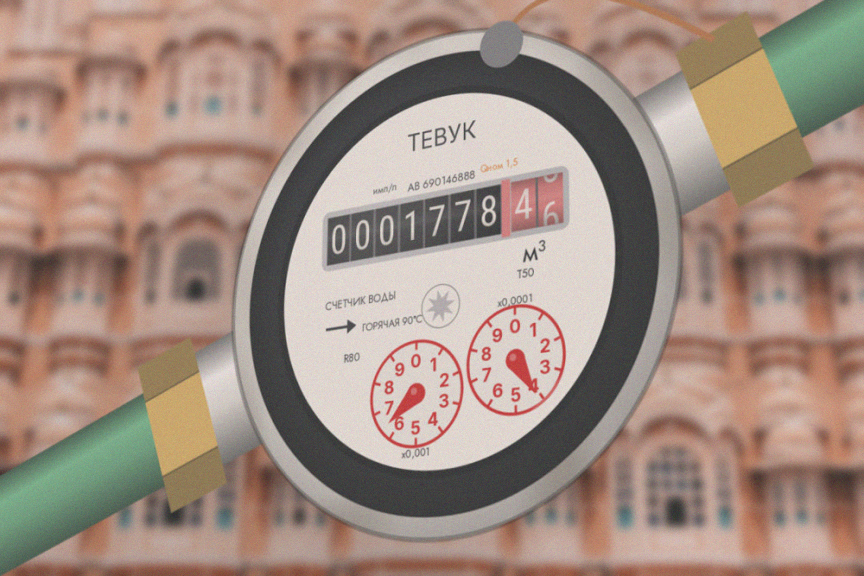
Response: 1778.4564 m³
